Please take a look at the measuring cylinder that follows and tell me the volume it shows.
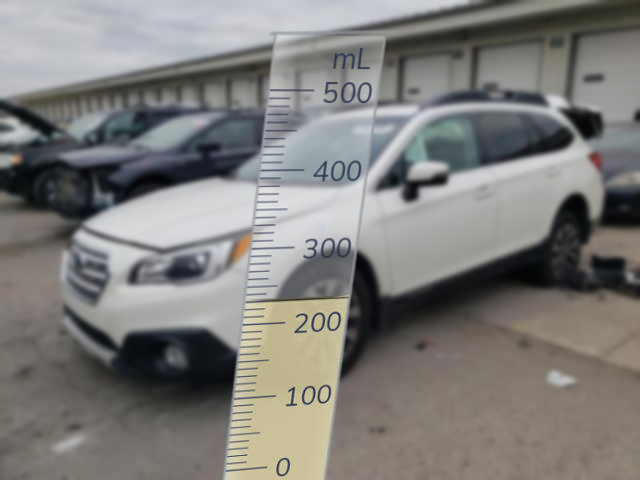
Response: 230 mL
